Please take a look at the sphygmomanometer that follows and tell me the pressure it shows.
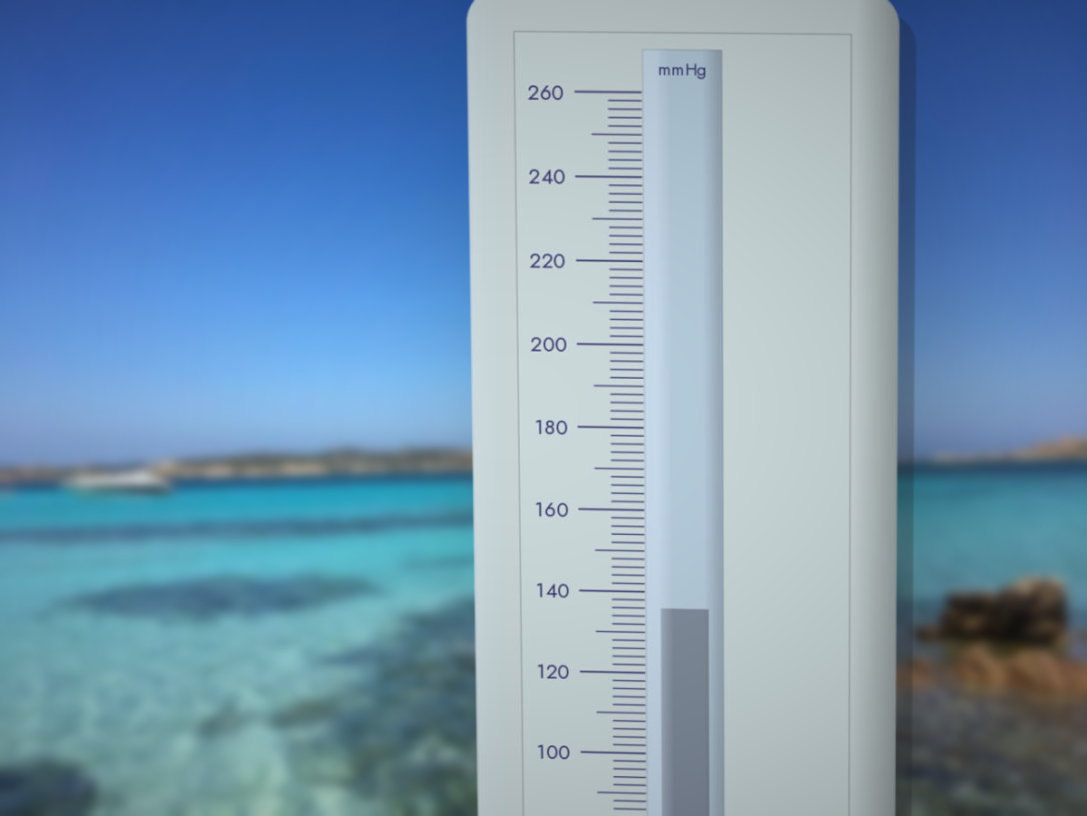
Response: 136 mmHg
